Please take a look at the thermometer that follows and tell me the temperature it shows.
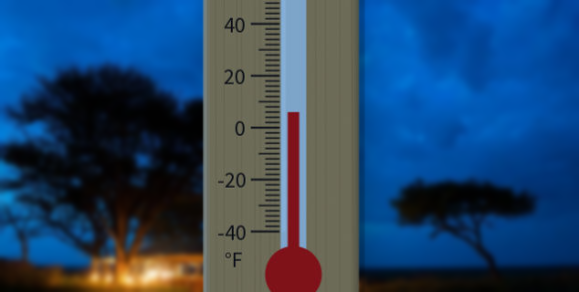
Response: 6 °F
